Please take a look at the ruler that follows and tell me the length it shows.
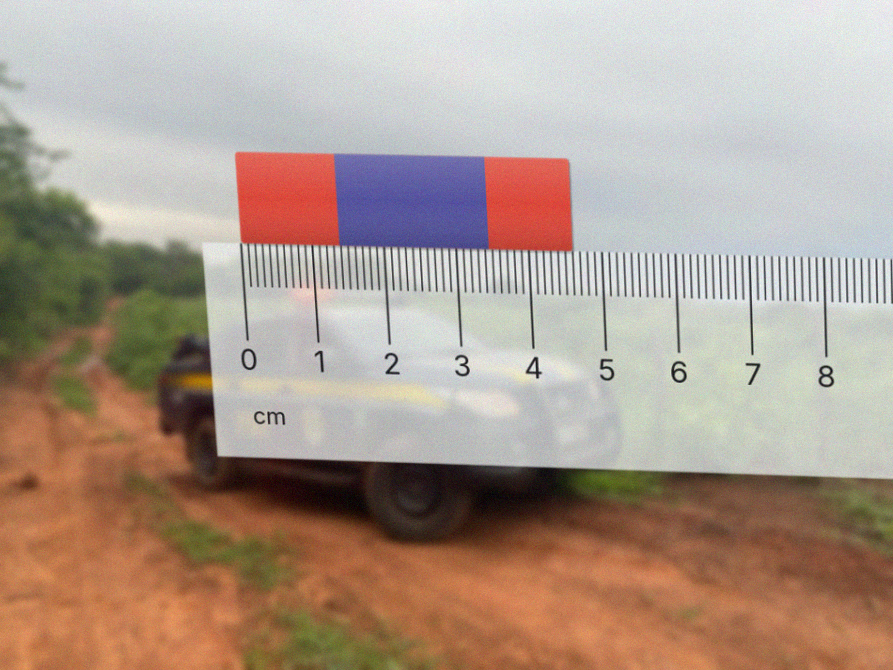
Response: 4.6 cm
